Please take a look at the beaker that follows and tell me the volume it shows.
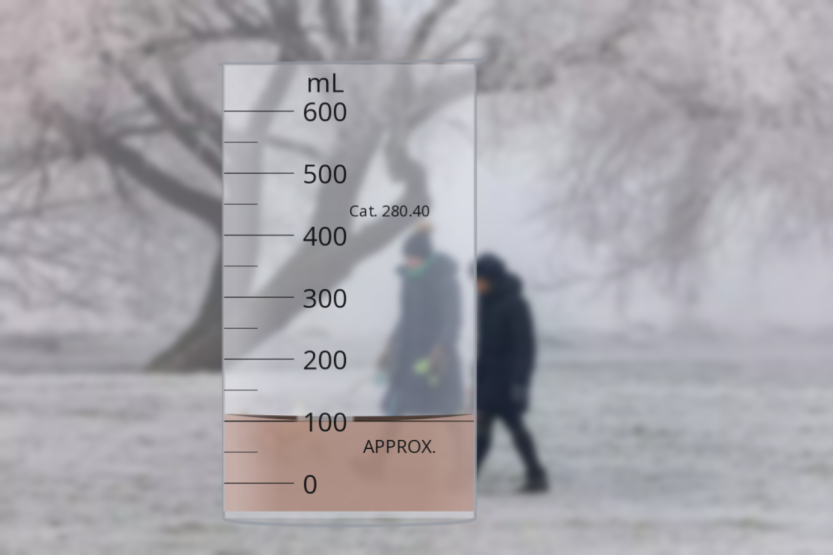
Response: 100 mL
